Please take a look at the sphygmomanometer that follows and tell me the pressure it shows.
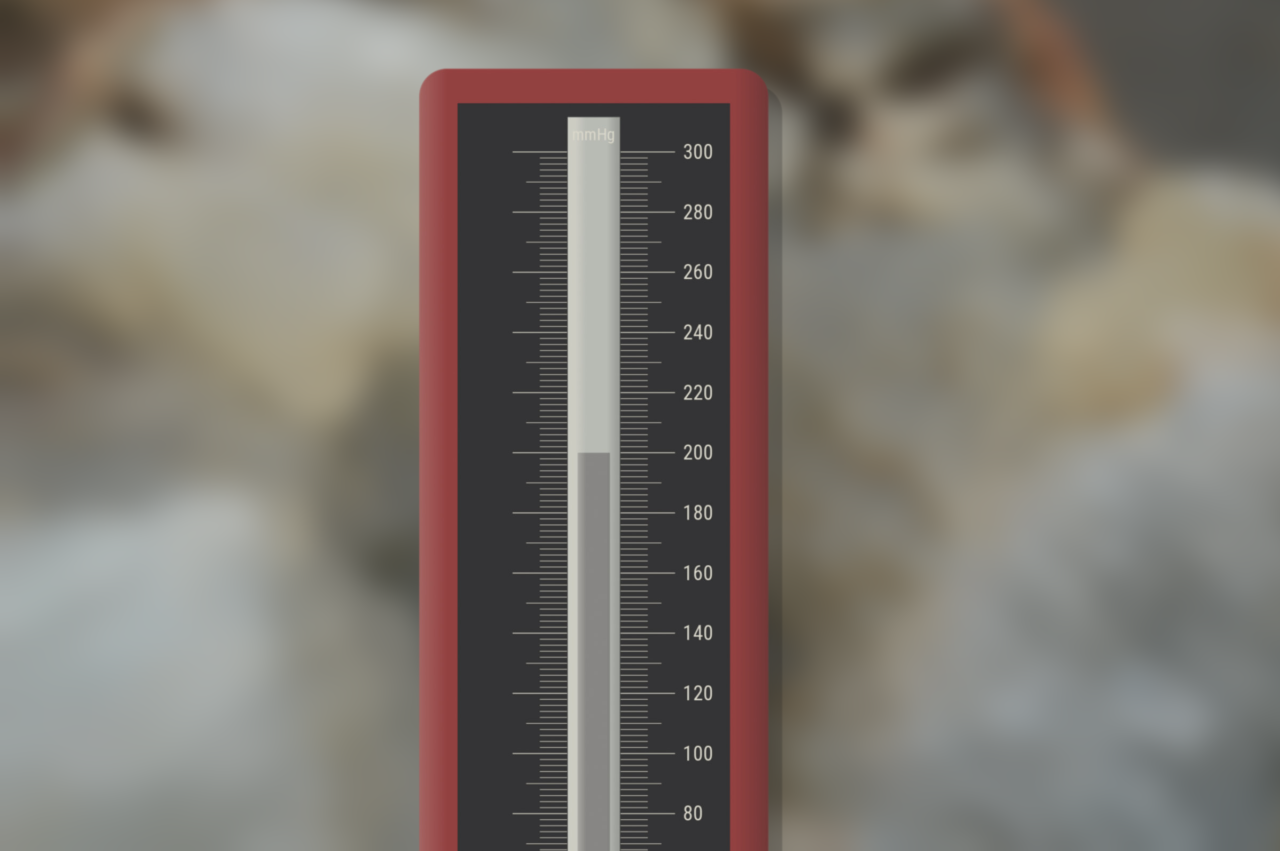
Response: 200 mmHg
